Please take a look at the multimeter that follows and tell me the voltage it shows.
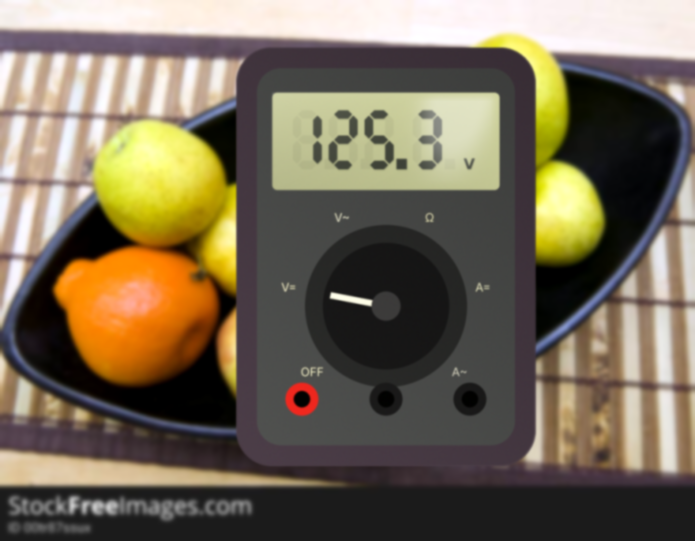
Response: 125.3 V
